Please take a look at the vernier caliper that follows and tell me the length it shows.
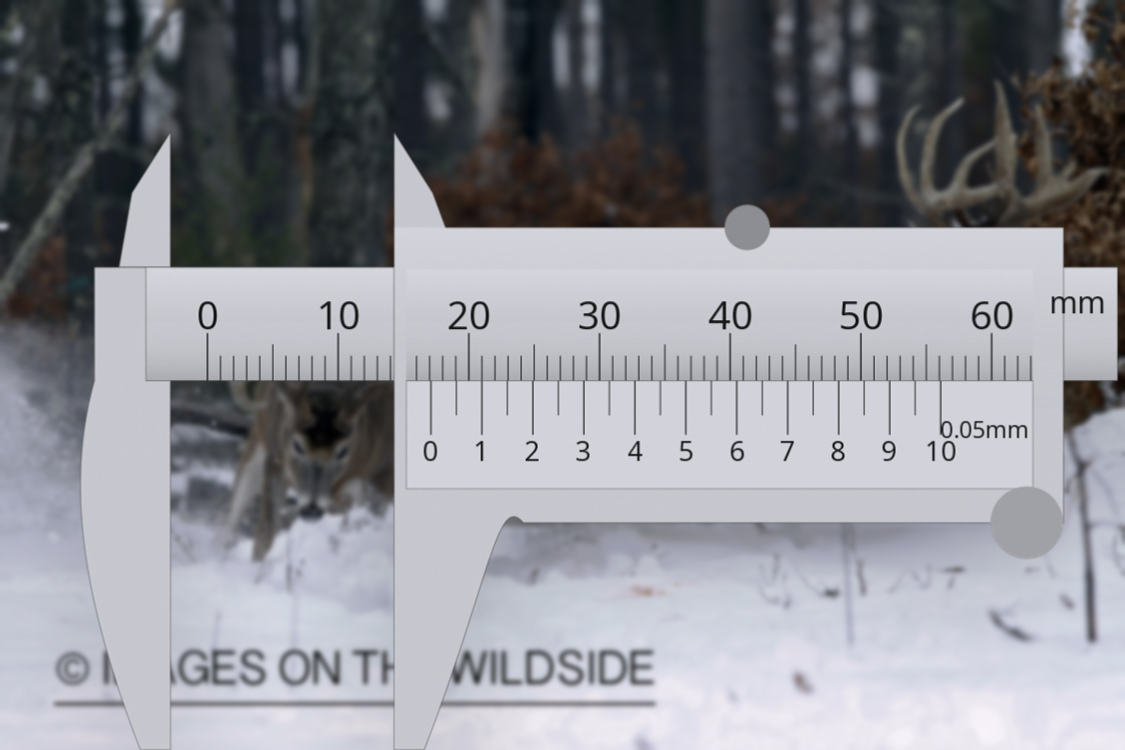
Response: 17.1 mm
